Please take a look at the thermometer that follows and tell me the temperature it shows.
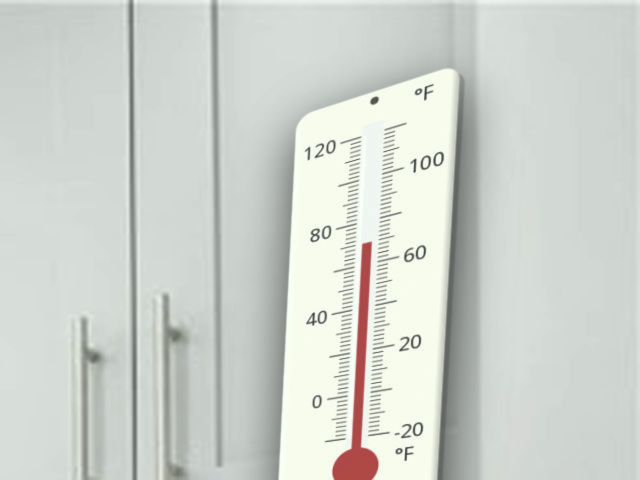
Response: 70 °F
